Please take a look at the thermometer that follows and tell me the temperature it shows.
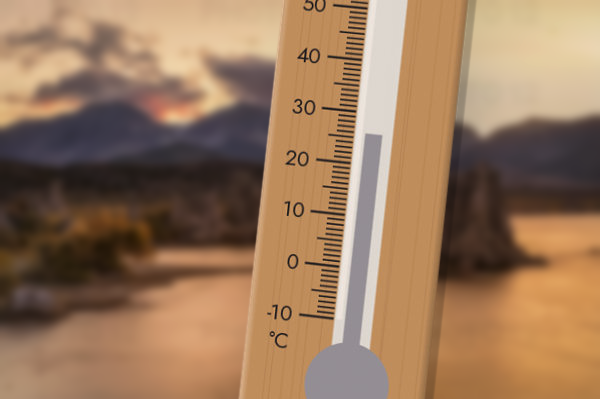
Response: 26 °C
